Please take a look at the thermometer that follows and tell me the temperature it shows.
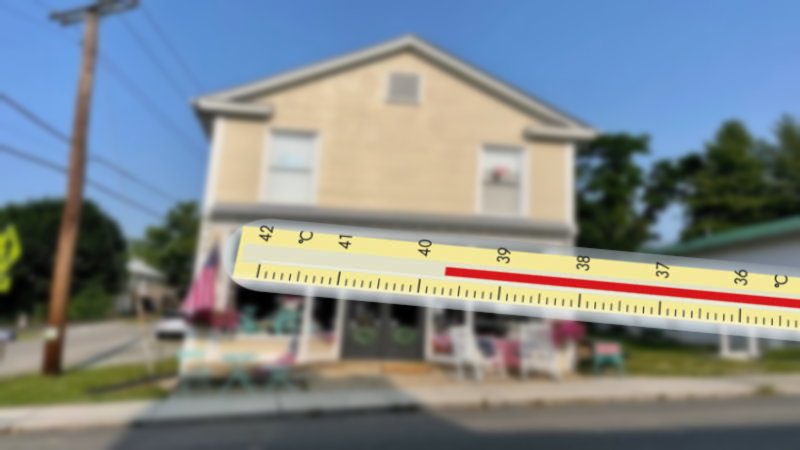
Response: 39.7 °C
